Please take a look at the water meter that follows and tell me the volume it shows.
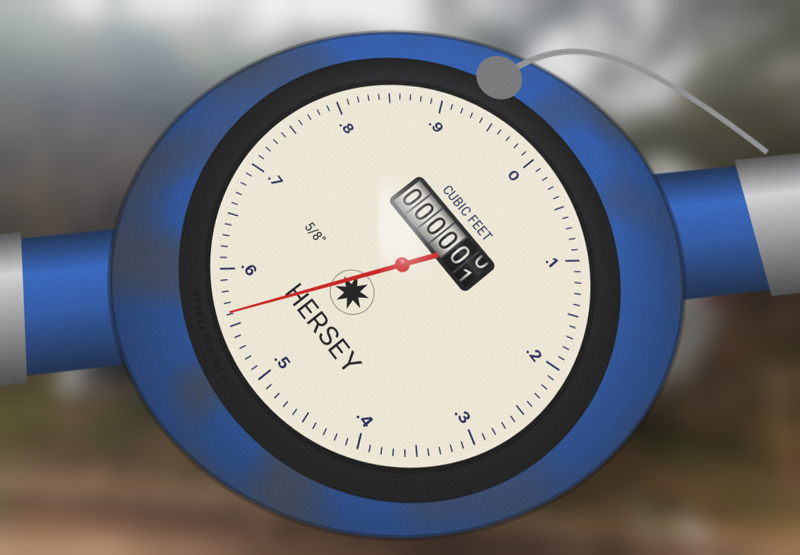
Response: 0.56 ft³
